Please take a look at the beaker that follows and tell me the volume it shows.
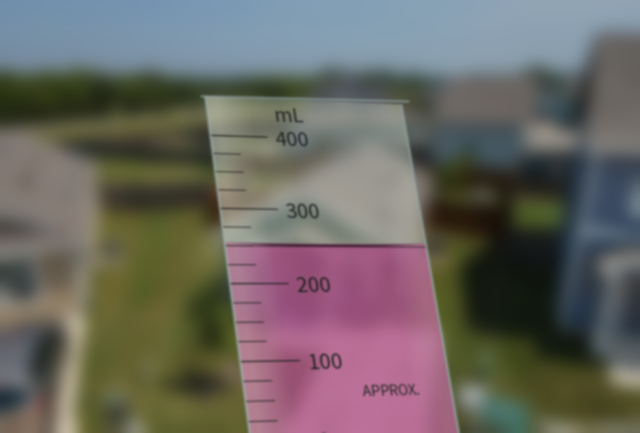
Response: 250 mL
